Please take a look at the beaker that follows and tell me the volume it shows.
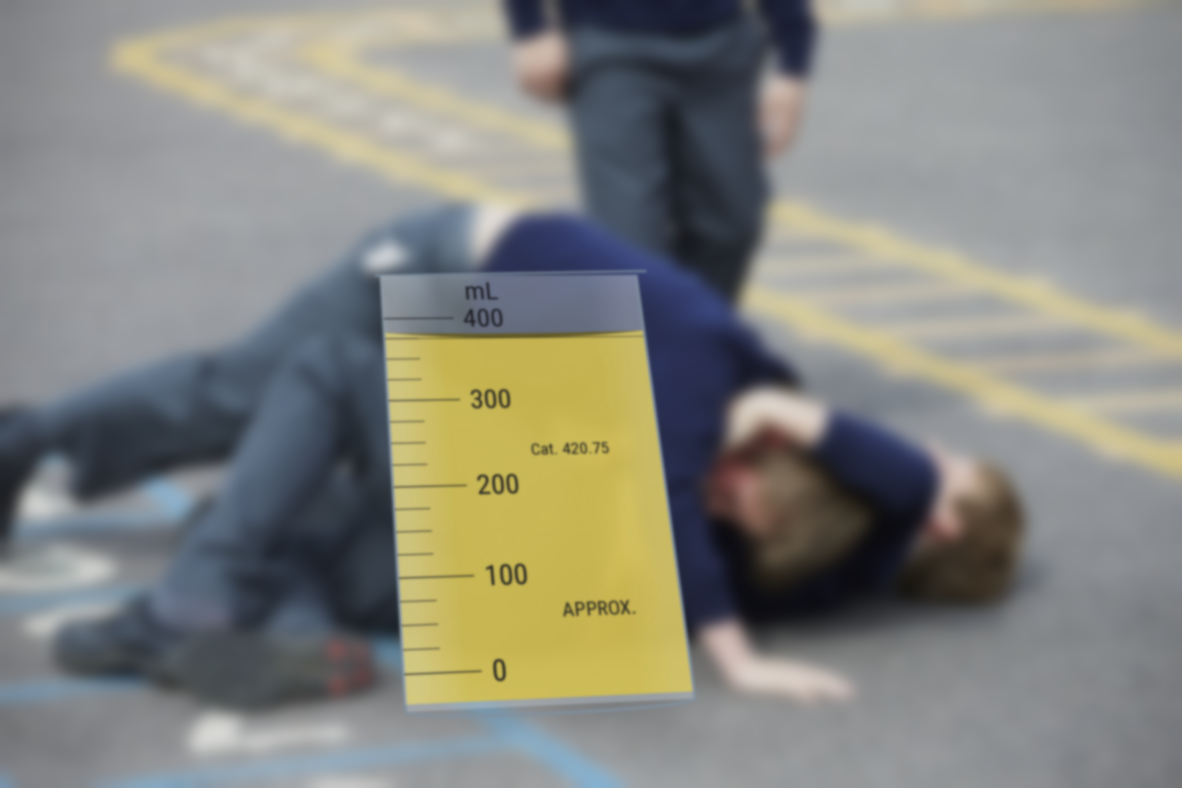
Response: 375 mL
